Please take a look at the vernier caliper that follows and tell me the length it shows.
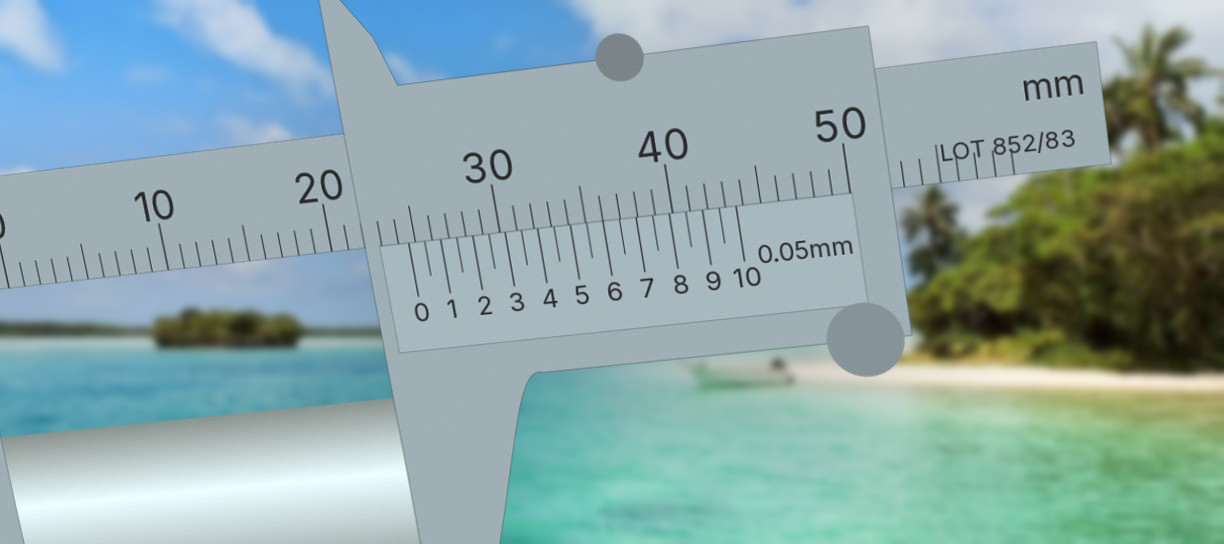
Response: 24.6 mm
